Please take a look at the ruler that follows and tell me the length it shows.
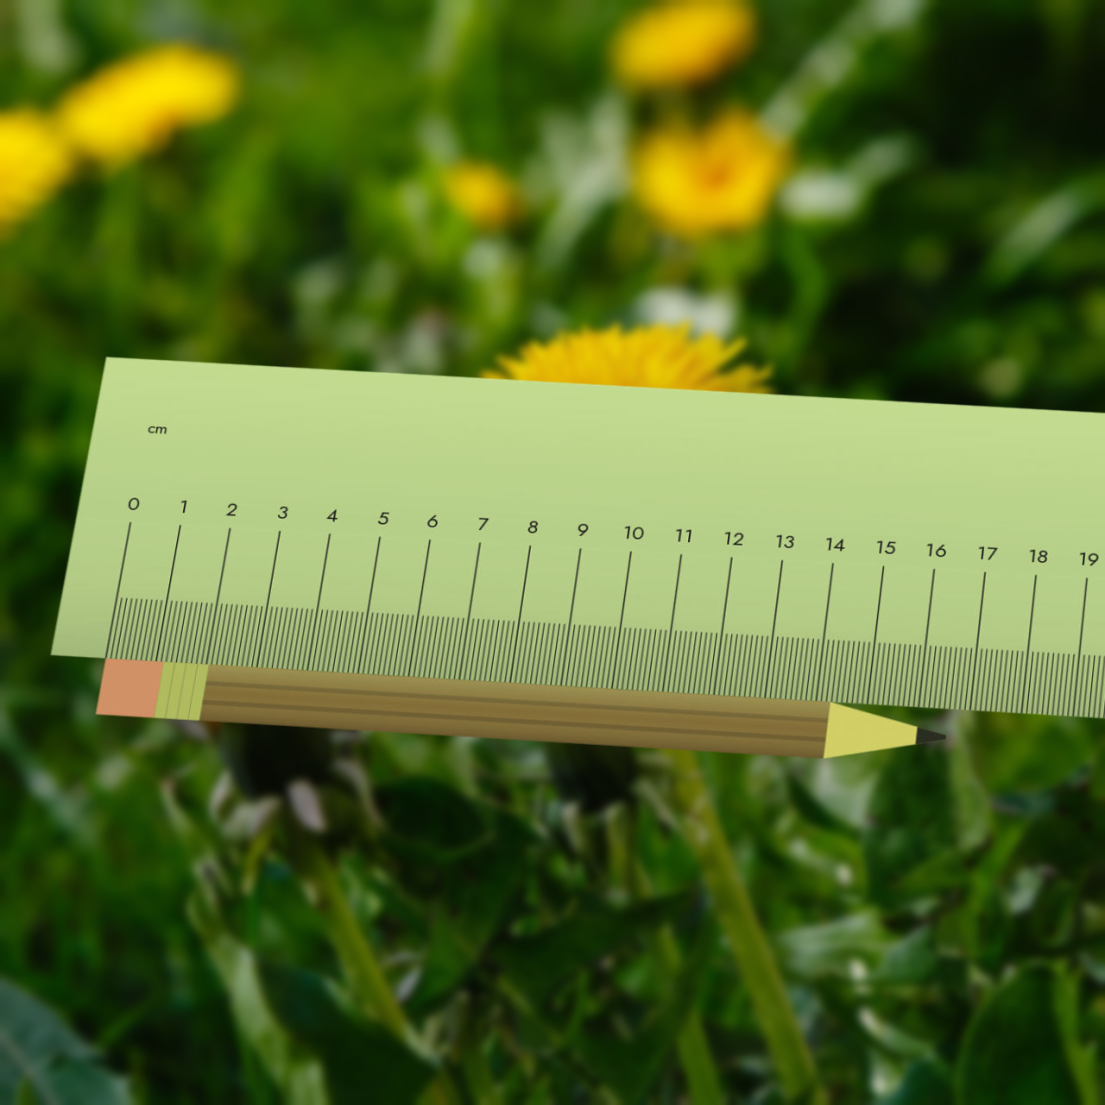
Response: 16.6 cm
